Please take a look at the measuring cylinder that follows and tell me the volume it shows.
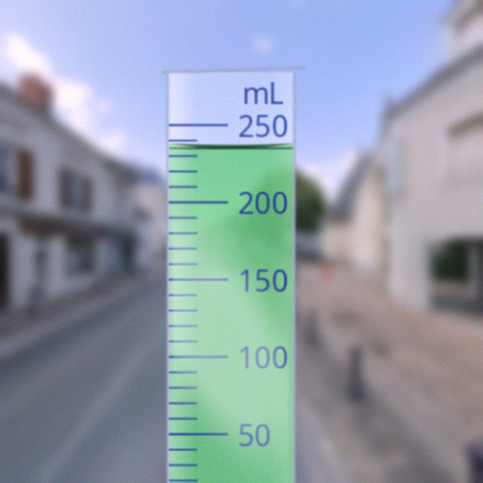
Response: 235 mL
